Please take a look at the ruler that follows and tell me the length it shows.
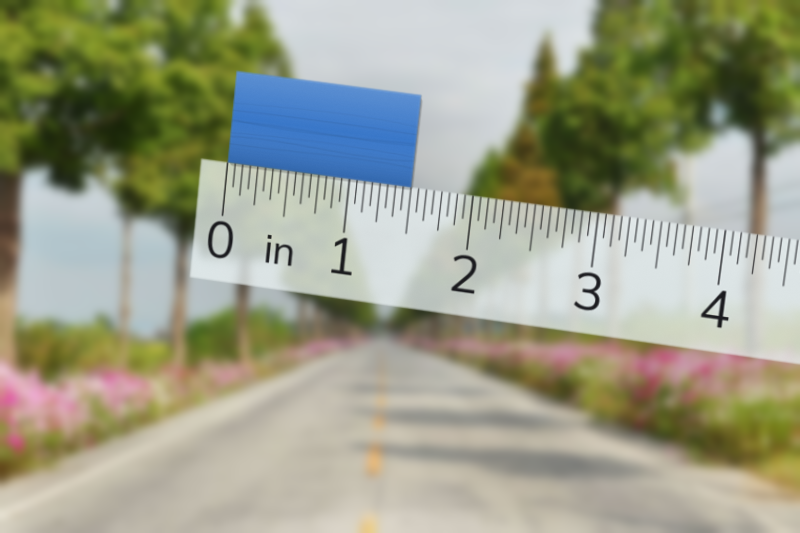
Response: 1.5 in
